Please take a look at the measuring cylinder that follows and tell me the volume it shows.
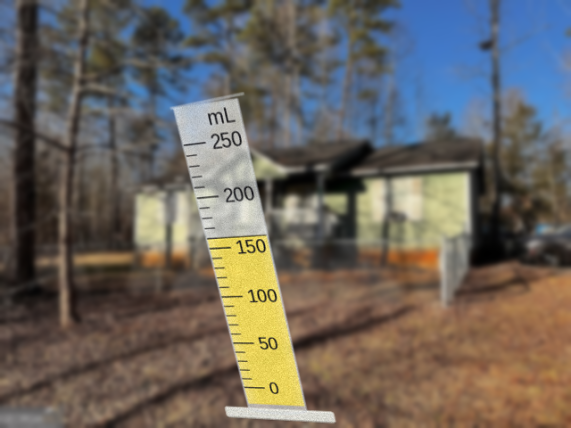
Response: 160 mL
